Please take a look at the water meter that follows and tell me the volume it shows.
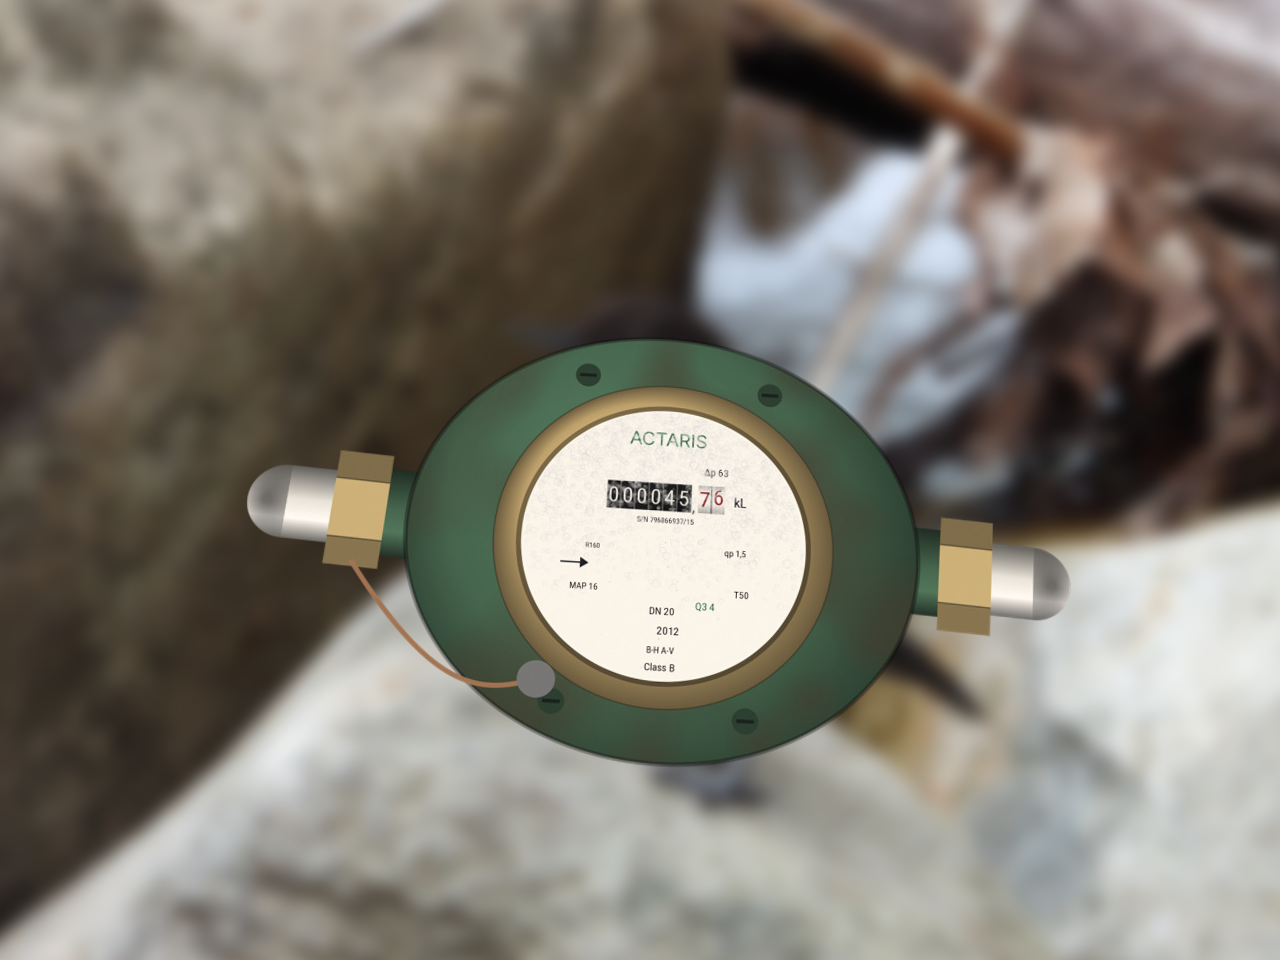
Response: 45.76 kL
